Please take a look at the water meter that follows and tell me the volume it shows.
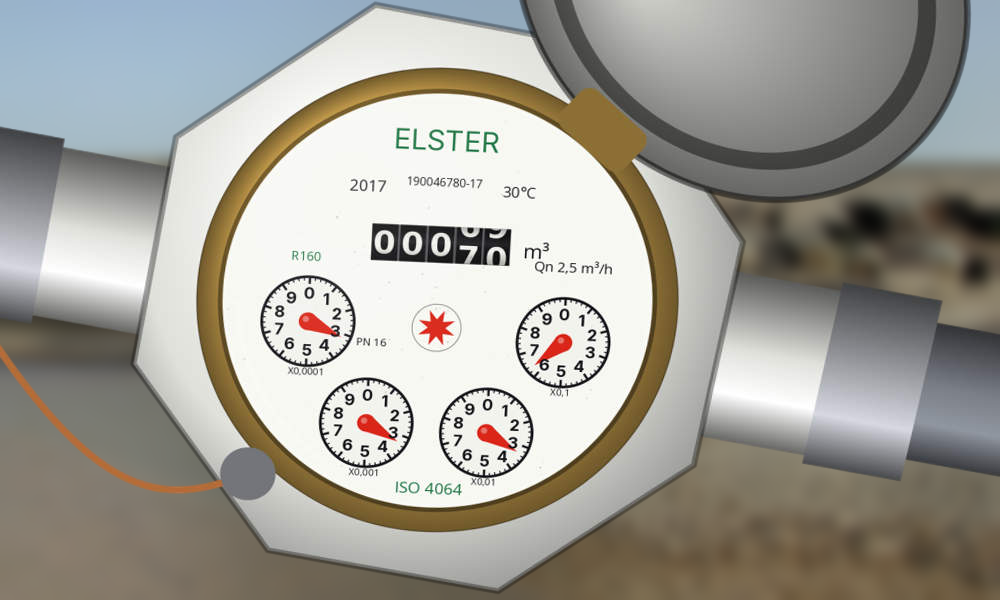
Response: 69.6333 m³
